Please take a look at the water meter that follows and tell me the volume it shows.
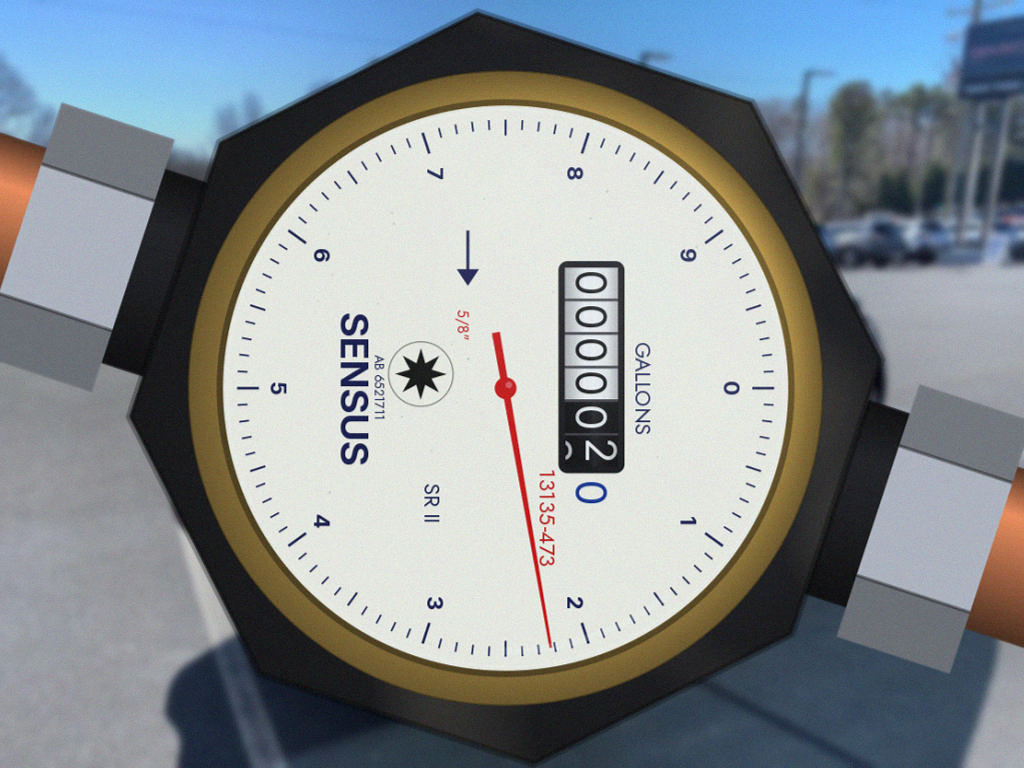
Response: 22.2 gal
